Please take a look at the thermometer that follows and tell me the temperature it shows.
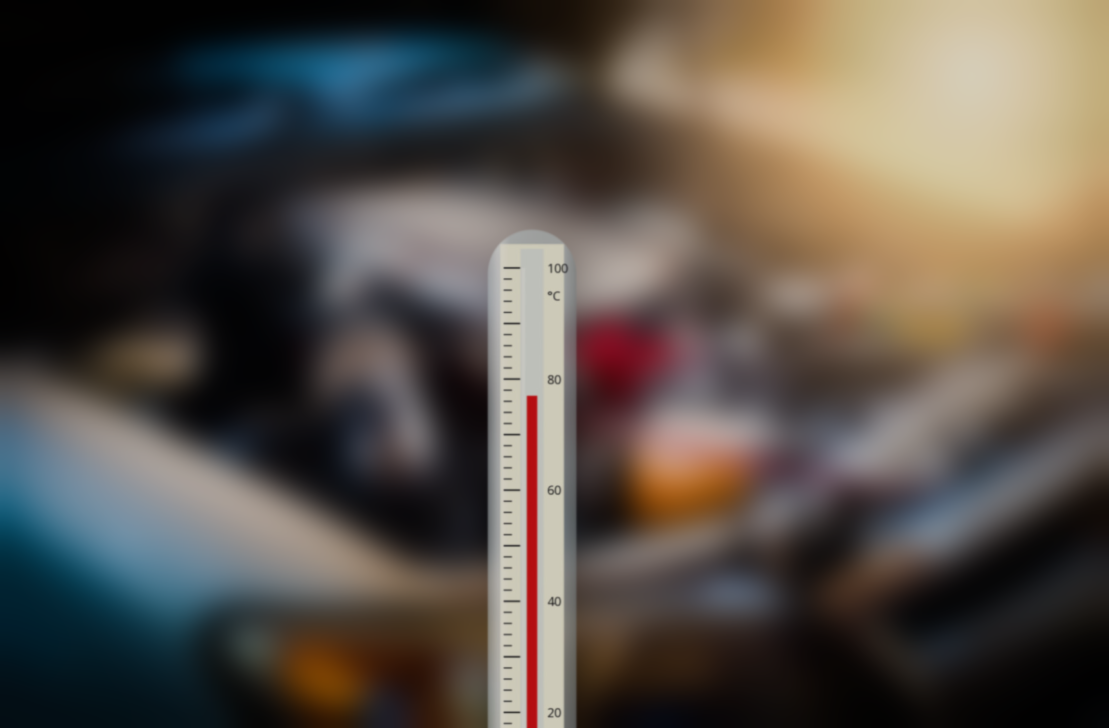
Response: 77 °C
